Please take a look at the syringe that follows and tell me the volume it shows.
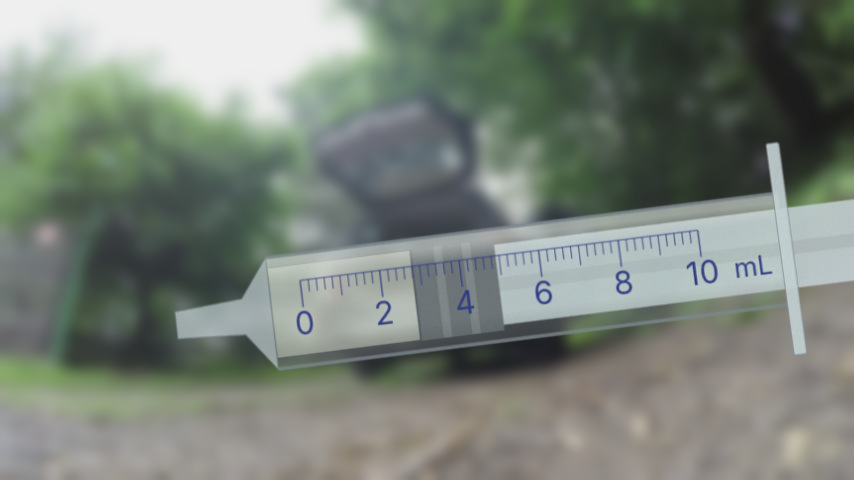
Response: 2.8 mL
